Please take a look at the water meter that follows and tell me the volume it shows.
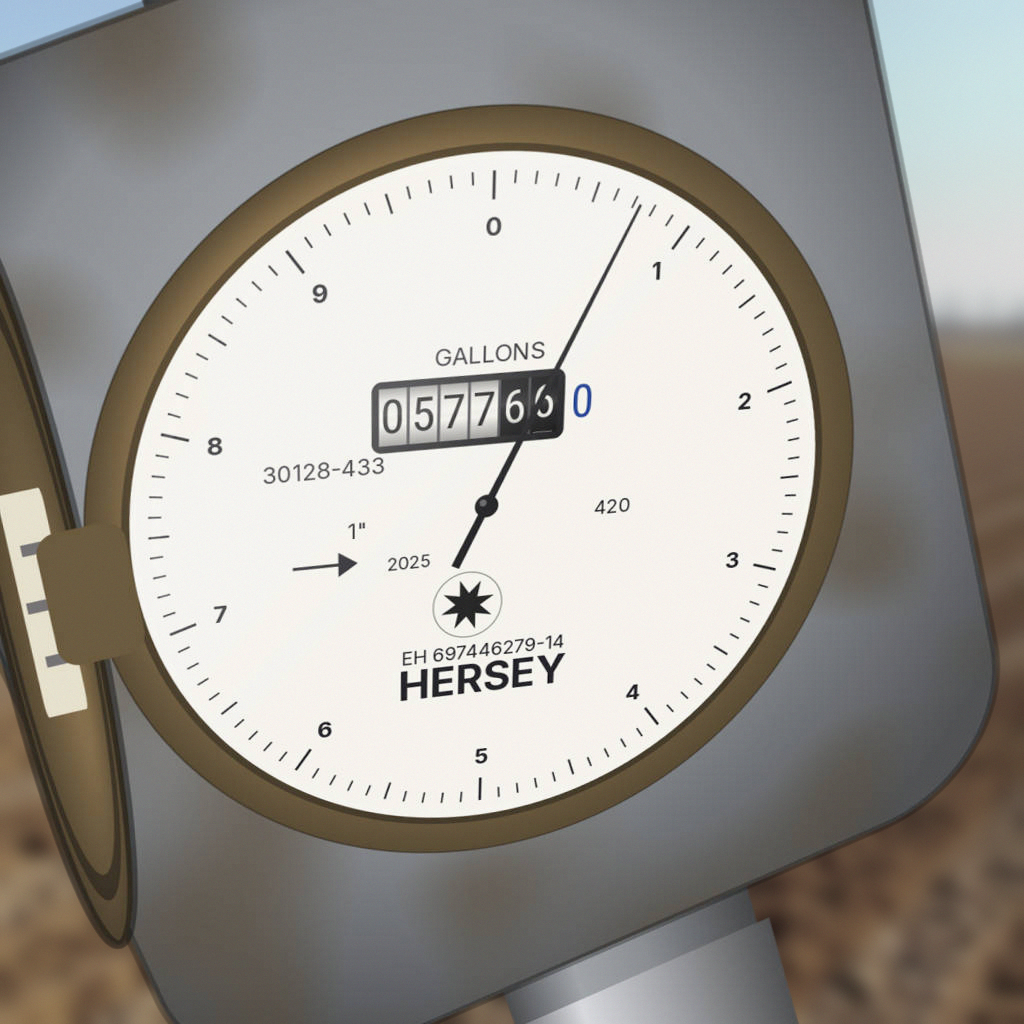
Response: 577660.7 gal
